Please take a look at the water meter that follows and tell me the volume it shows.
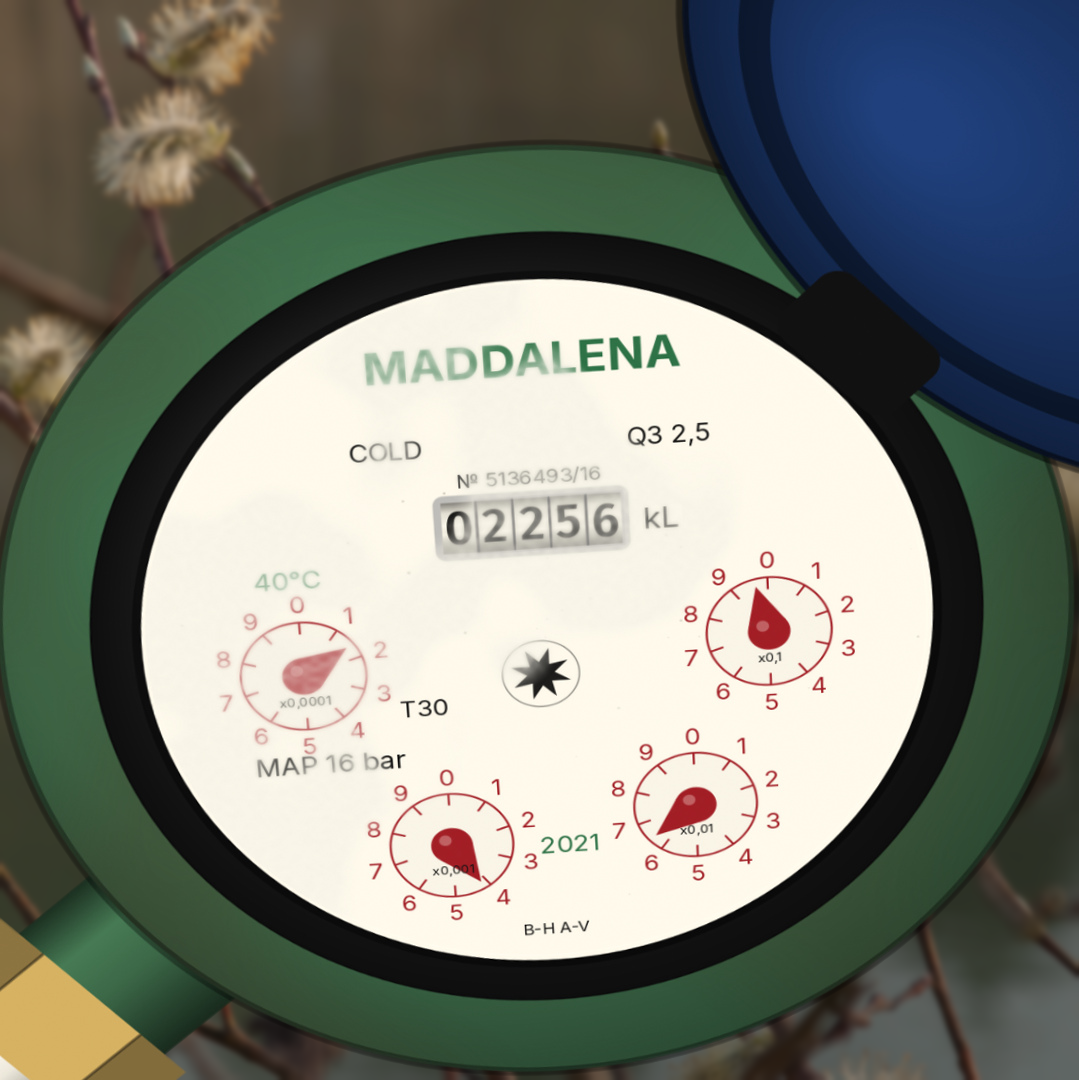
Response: 2255.9641 kL
